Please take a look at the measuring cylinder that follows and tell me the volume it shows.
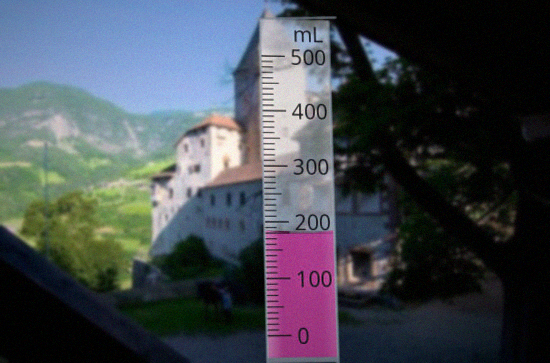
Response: 180 mL
